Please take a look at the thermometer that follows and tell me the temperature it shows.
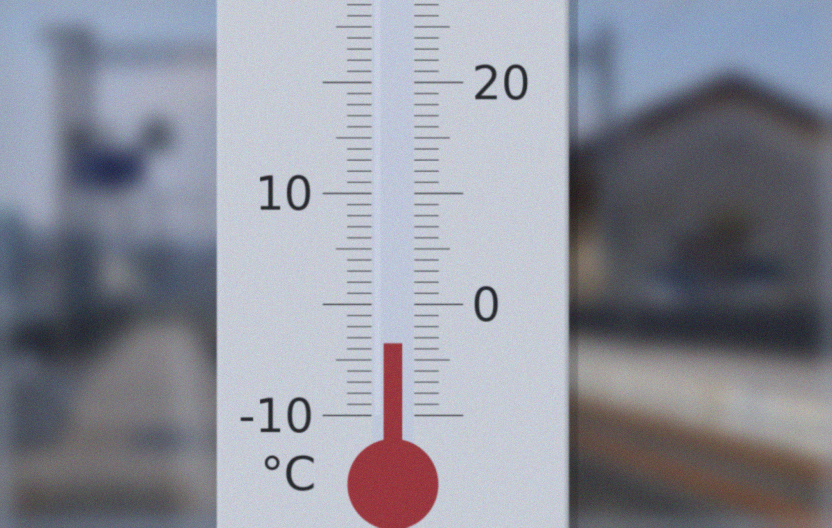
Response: -3.5 °C
